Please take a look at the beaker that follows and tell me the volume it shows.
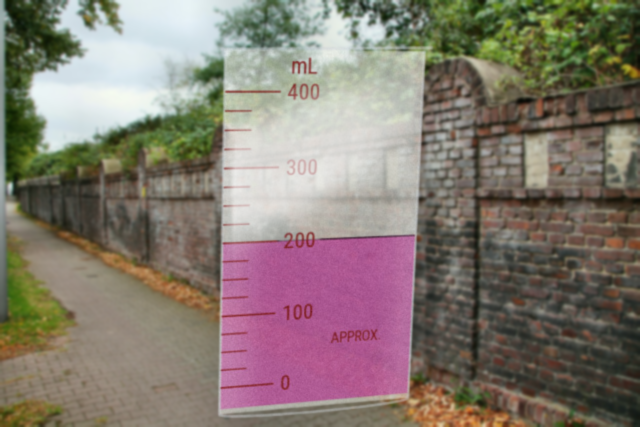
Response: 200 mL
